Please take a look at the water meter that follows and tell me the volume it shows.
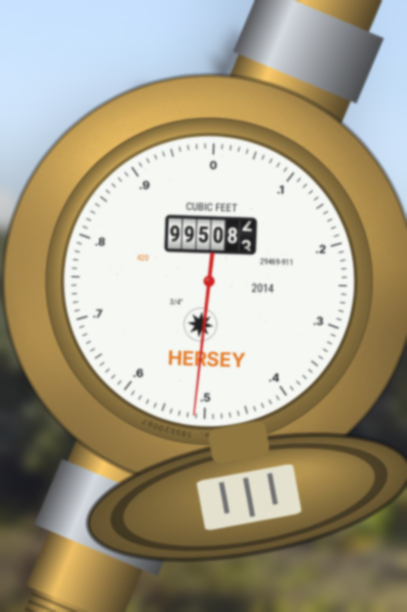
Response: 995082.51 ft³
